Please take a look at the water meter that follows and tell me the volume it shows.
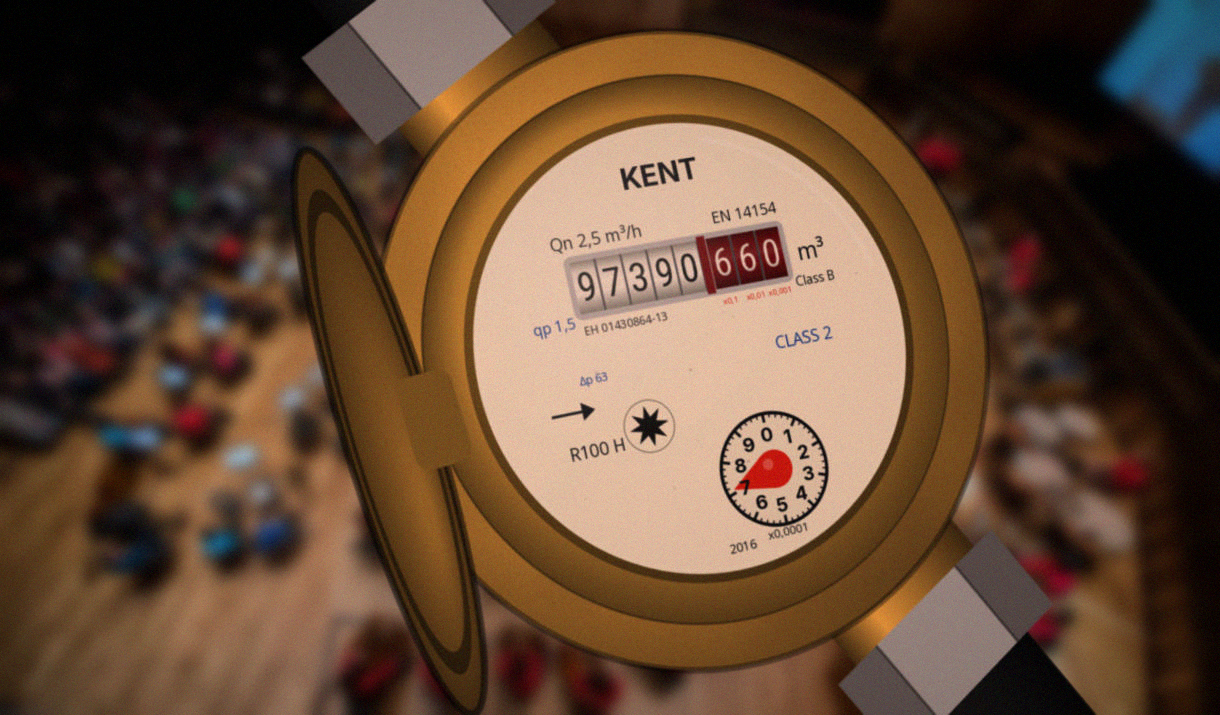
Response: 97390.6607 m³
